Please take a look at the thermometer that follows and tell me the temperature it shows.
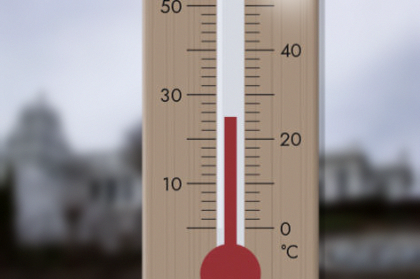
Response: 25 °C
